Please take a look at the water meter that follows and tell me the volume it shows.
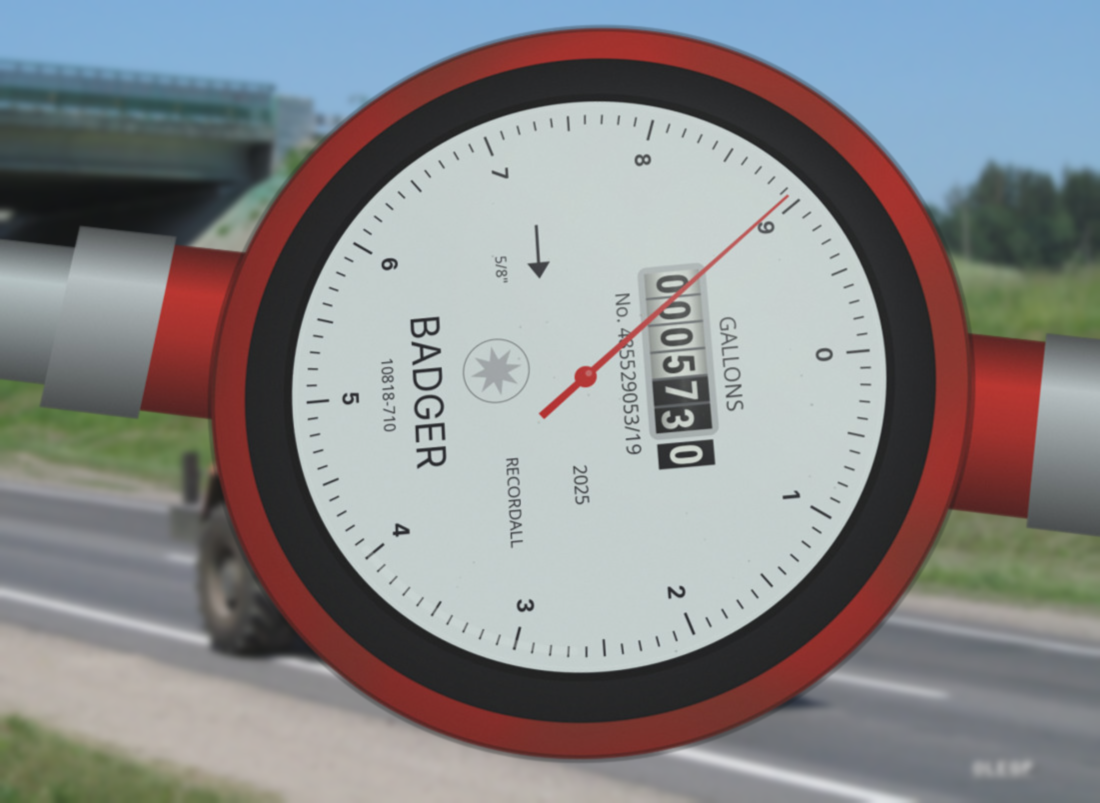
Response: 5728.9 gal
